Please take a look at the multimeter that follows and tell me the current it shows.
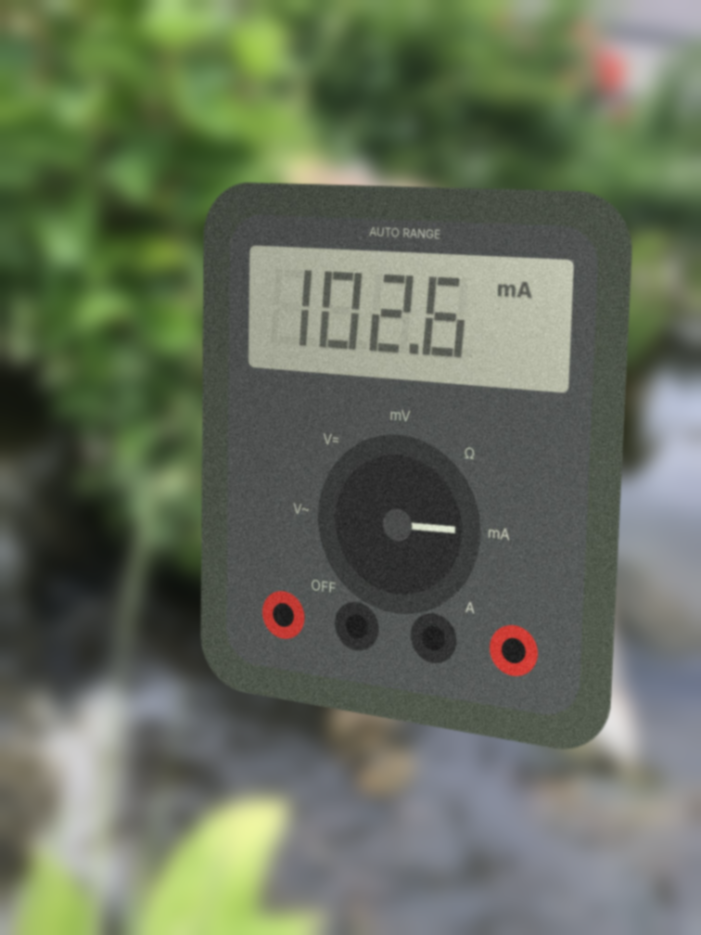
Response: 102.6 mA
